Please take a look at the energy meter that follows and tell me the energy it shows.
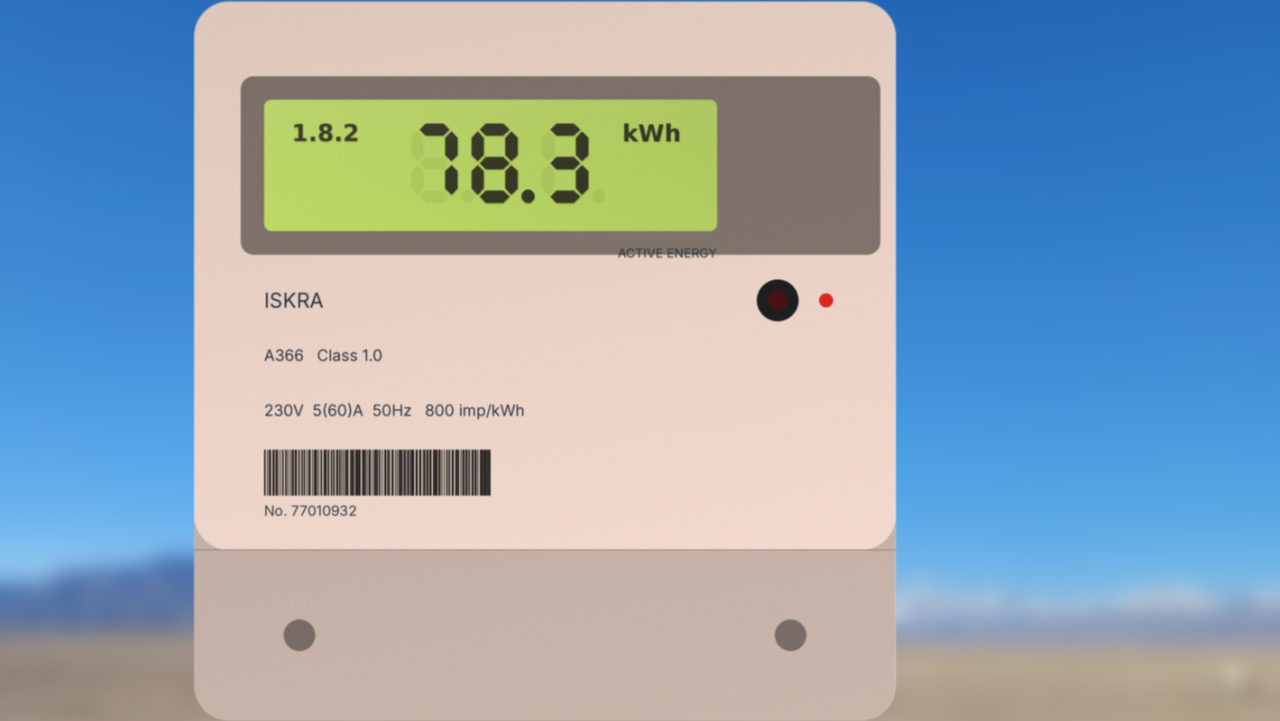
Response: 78.3 kWh
